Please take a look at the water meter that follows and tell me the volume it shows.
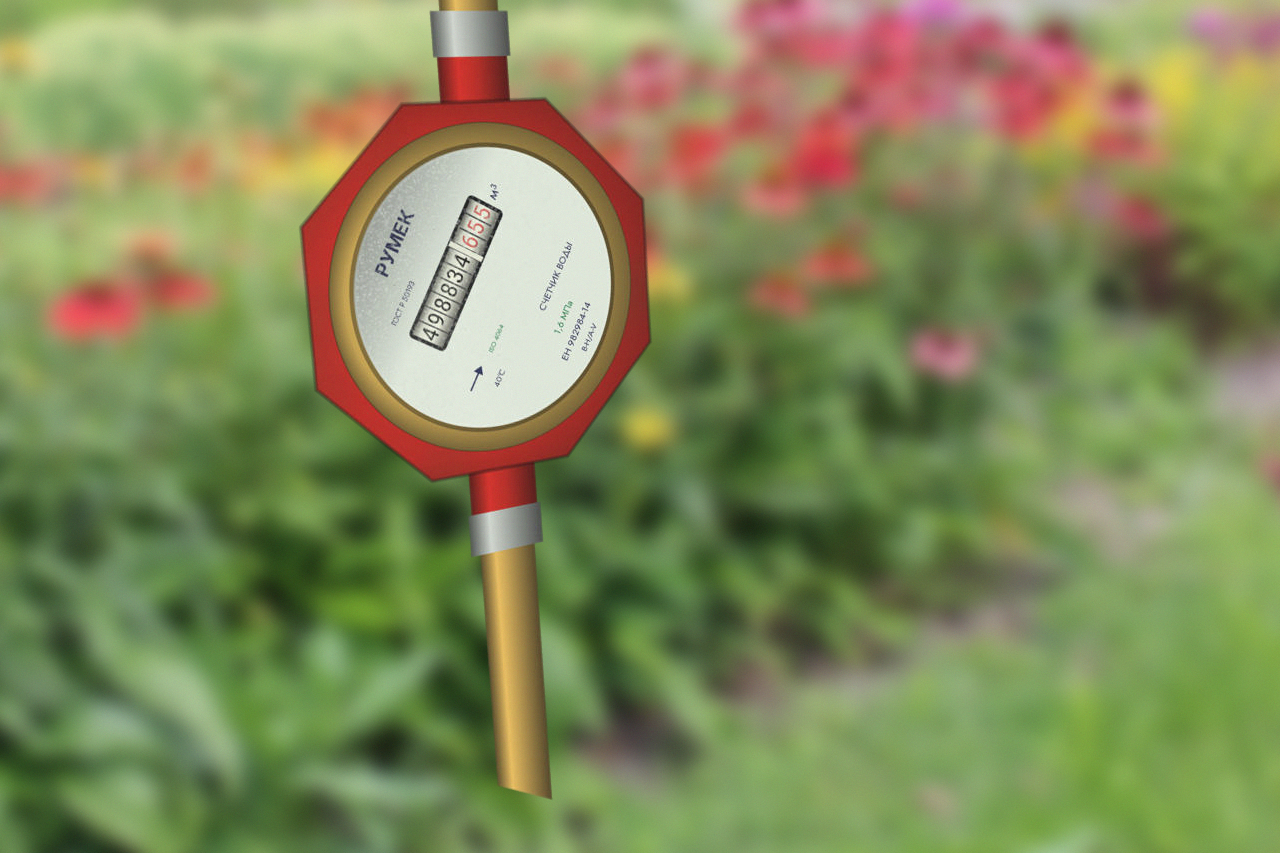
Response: 498834.655 m³
